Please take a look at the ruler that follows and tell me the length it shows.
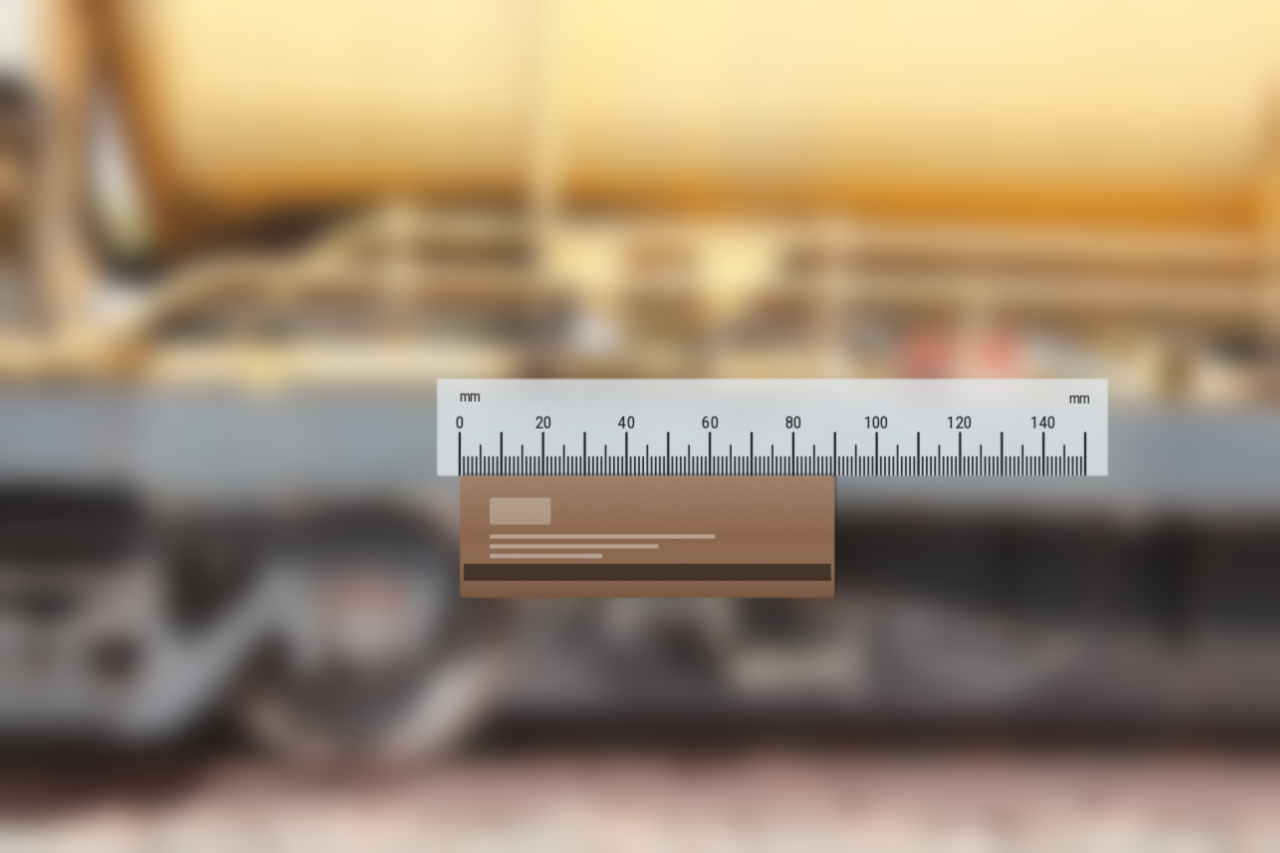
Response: 90 mm
